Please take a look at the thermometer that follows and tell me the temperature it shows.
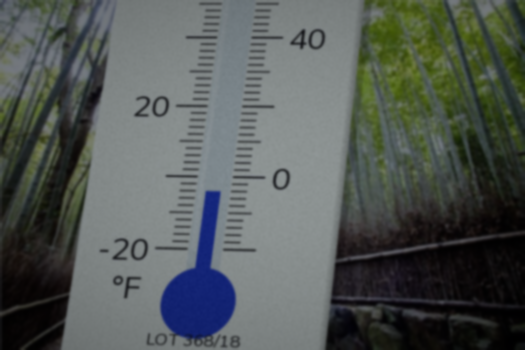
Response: -4 °F
